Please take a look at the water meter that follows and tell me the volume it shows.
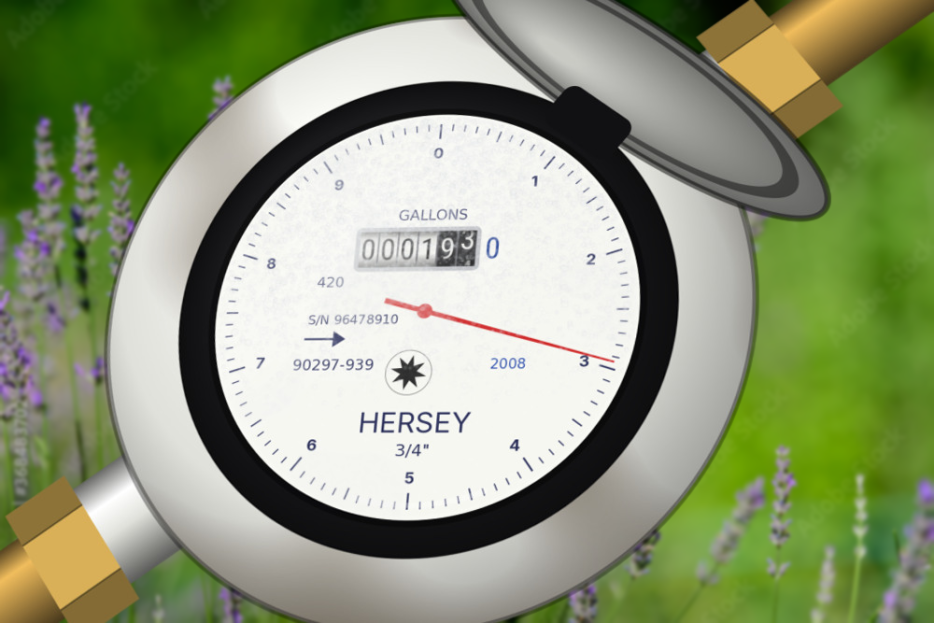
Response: 1932.9 gal
